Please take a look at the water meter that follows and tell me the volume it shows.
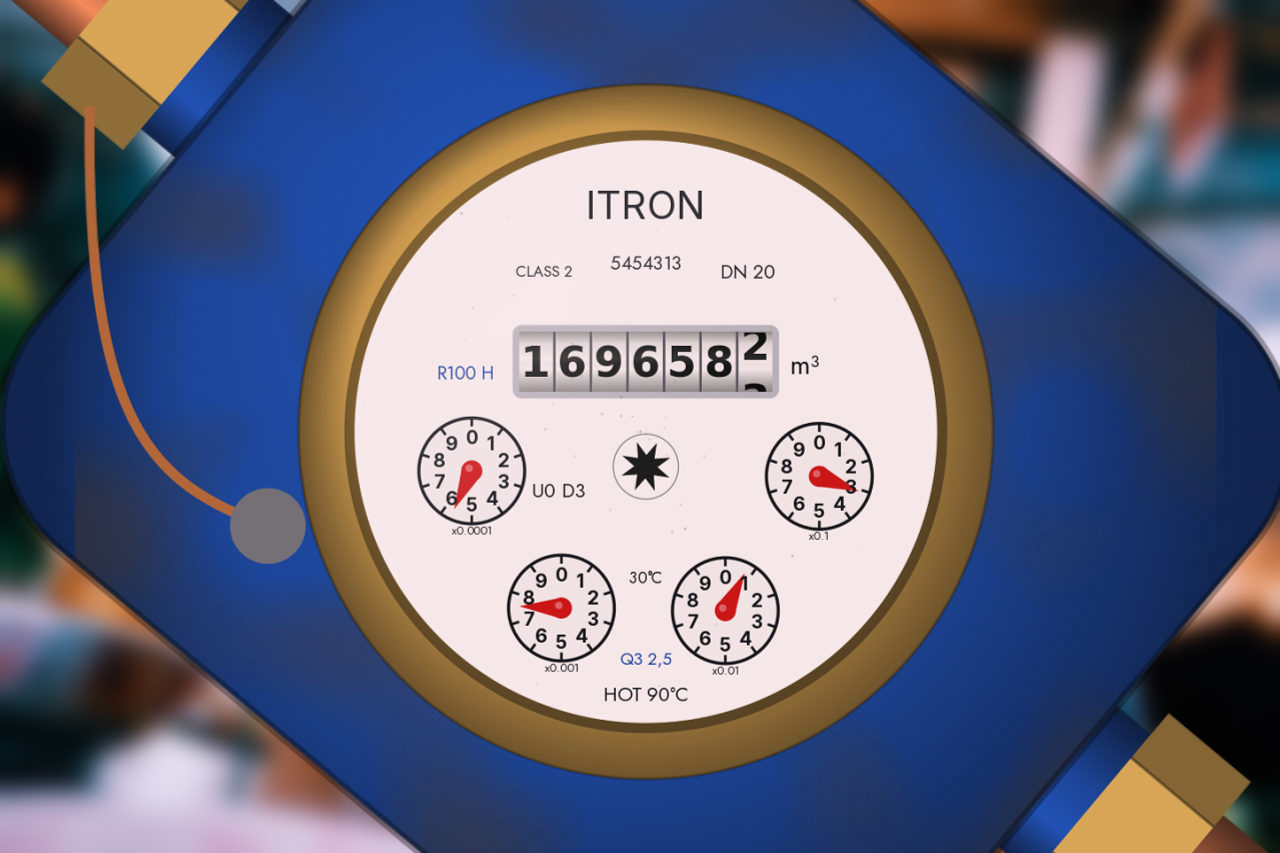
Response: 1696582.3075 m³
